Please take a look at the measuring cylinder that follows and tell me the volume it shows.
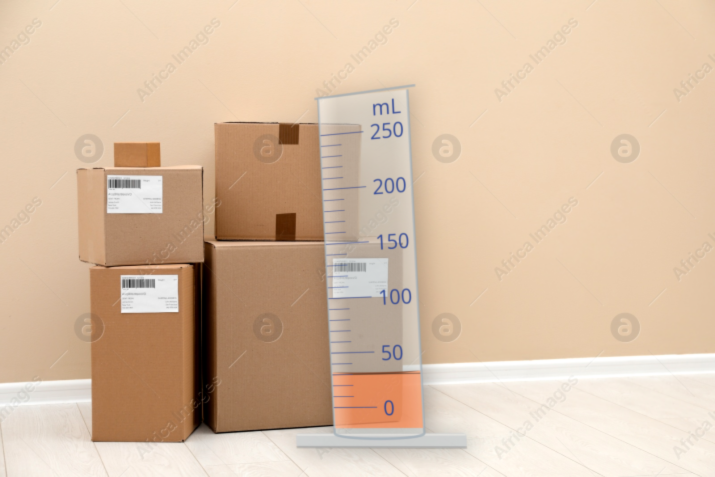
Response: 30 mL
